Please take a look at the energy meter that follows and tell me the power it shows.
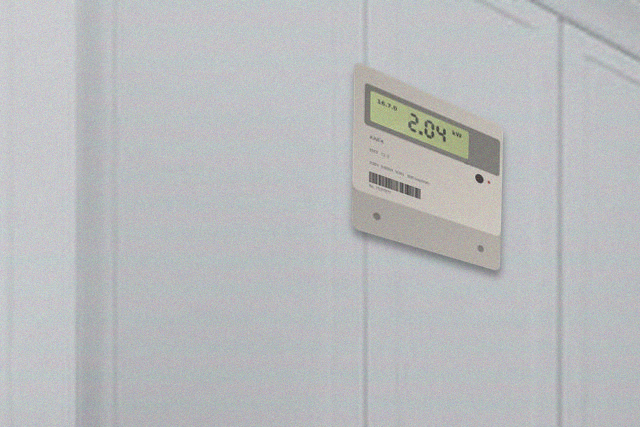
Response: 2.04 kW
